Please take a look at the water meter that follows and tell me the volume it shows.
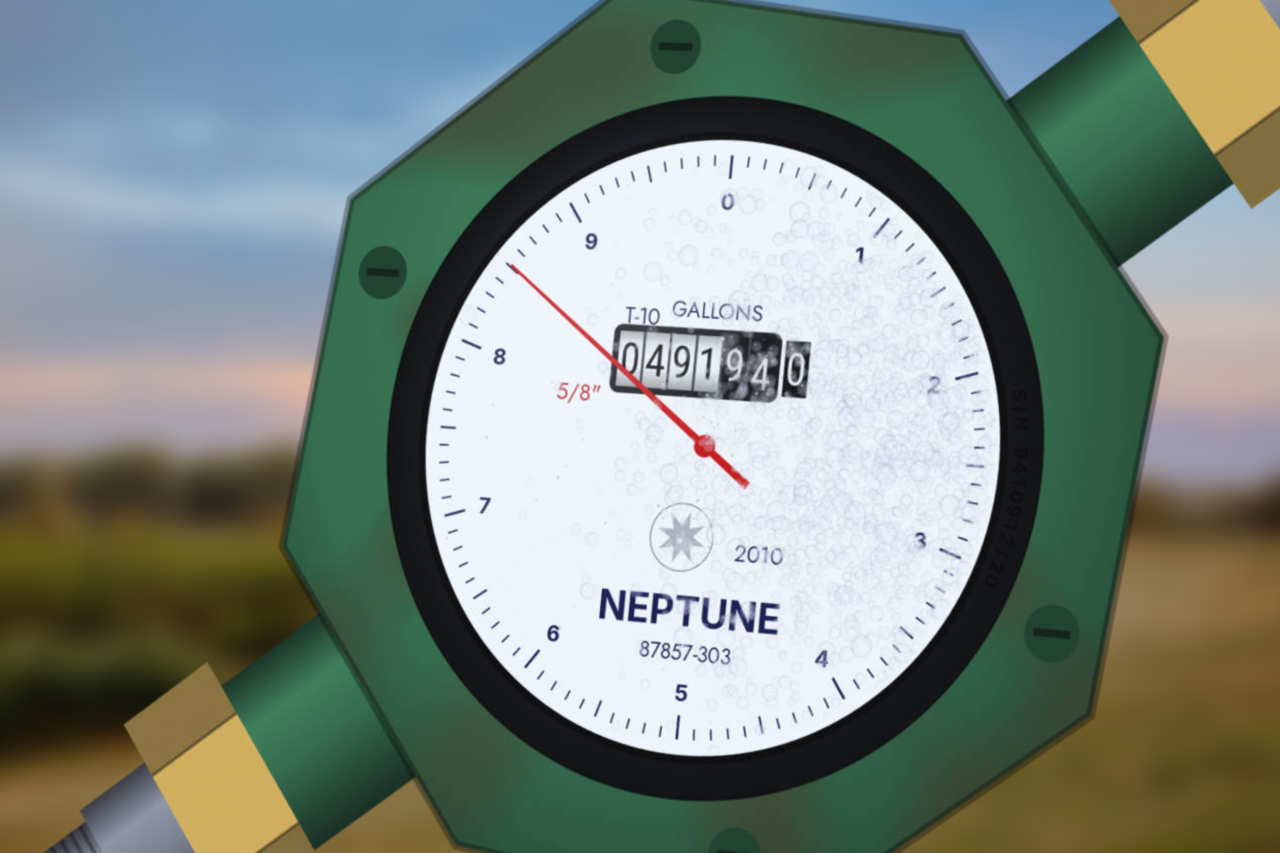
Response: 491938.5 gal
